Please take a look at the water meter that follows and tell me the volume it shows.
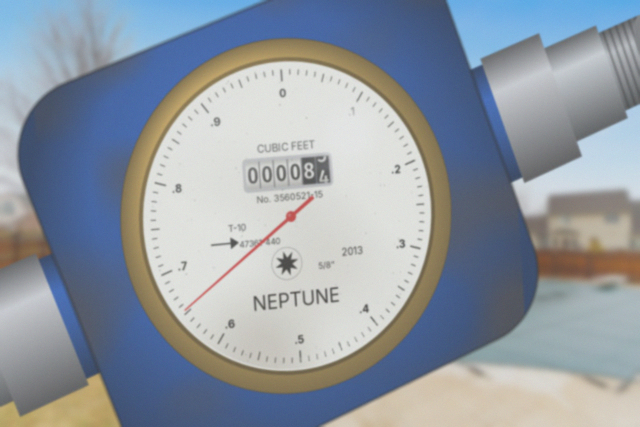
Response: 83.65 ft³
